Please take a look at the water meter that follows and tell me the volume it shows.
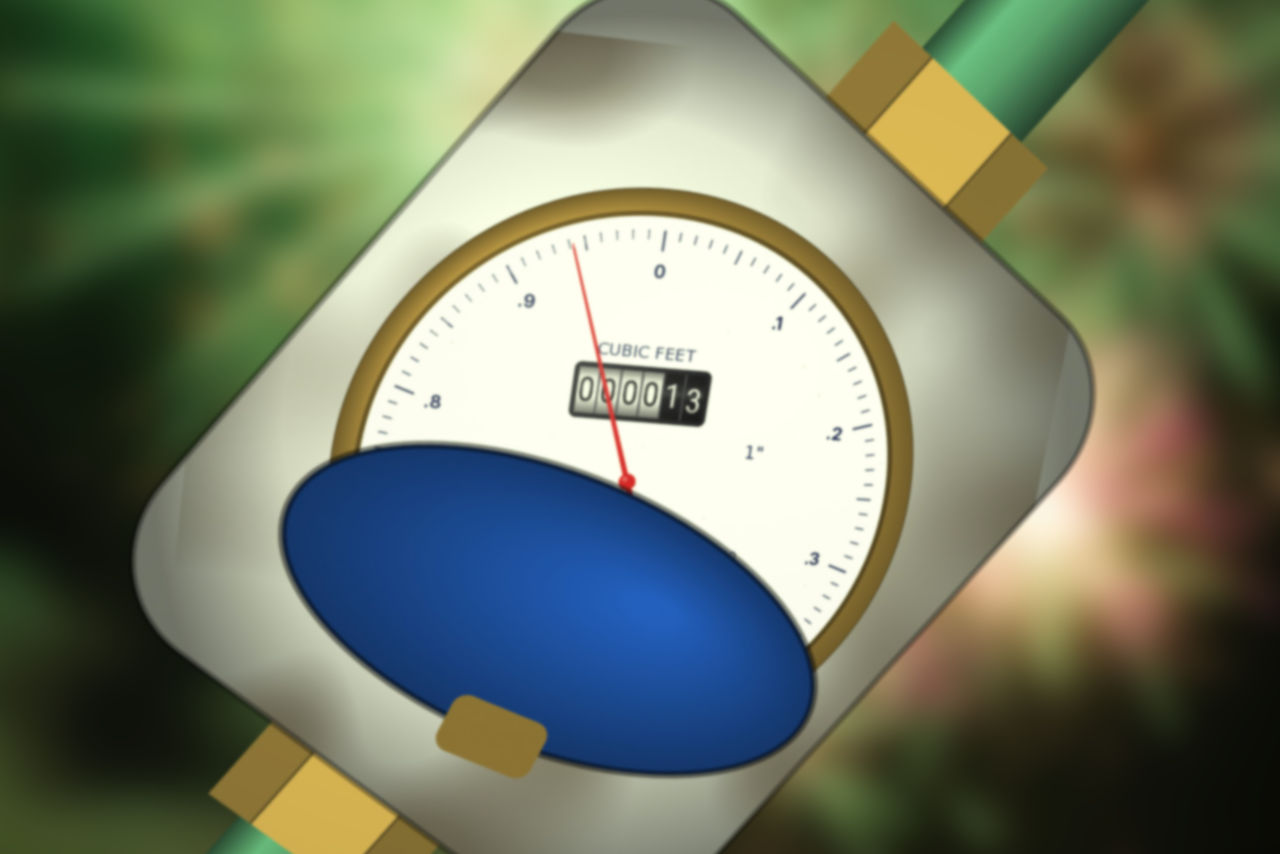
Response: 12.94 ft³
